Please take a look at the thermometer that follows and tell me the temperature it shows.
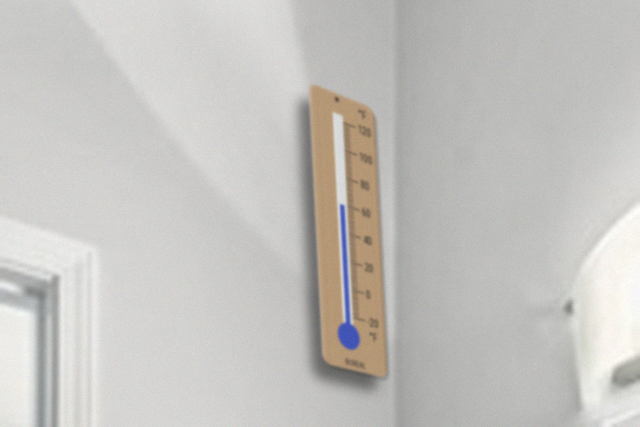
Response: 60 °F
